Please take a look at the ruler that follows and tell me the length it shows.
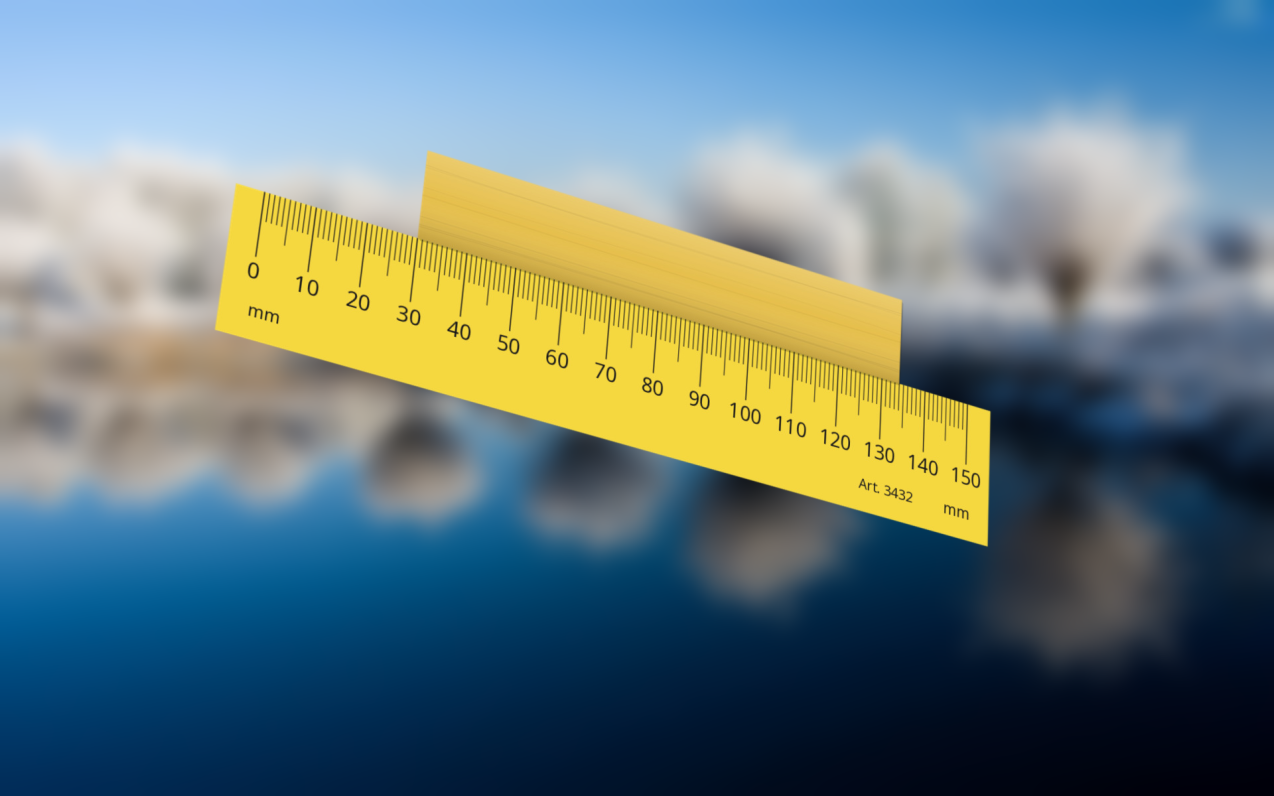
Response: 104 mm
